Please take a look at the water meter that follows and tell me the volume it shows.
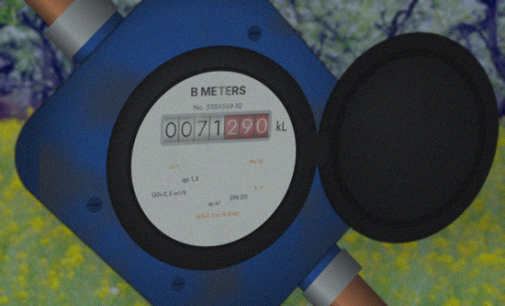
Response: 71.290 kL
